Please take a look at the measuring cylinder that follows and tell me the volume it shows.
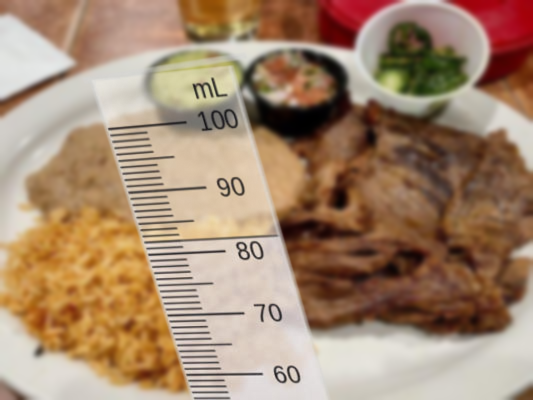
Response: 82 mL
